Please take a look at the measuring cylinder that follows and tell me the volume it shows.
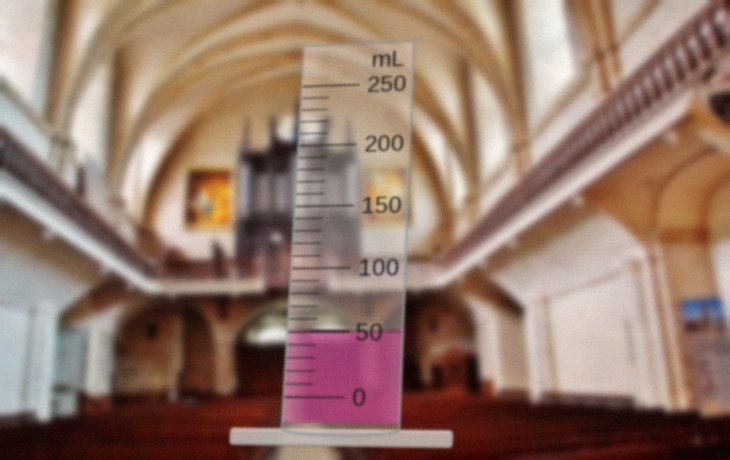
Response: 50 mL
